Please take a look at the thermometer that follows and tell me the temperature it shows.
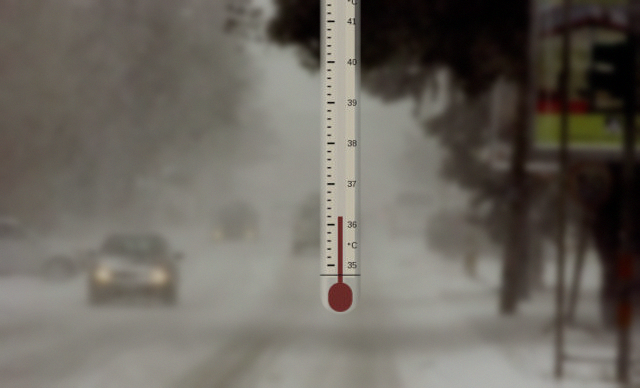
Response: 36.2 °C
